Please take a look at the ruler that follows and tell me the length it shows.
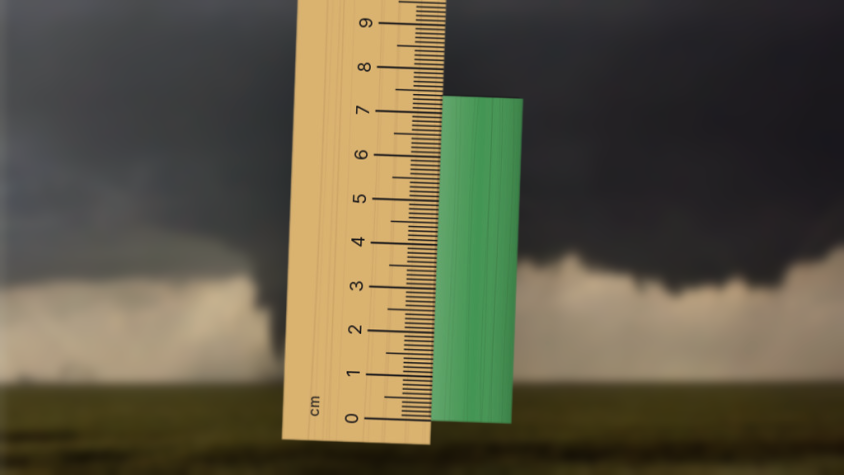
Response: 7.4 cm
